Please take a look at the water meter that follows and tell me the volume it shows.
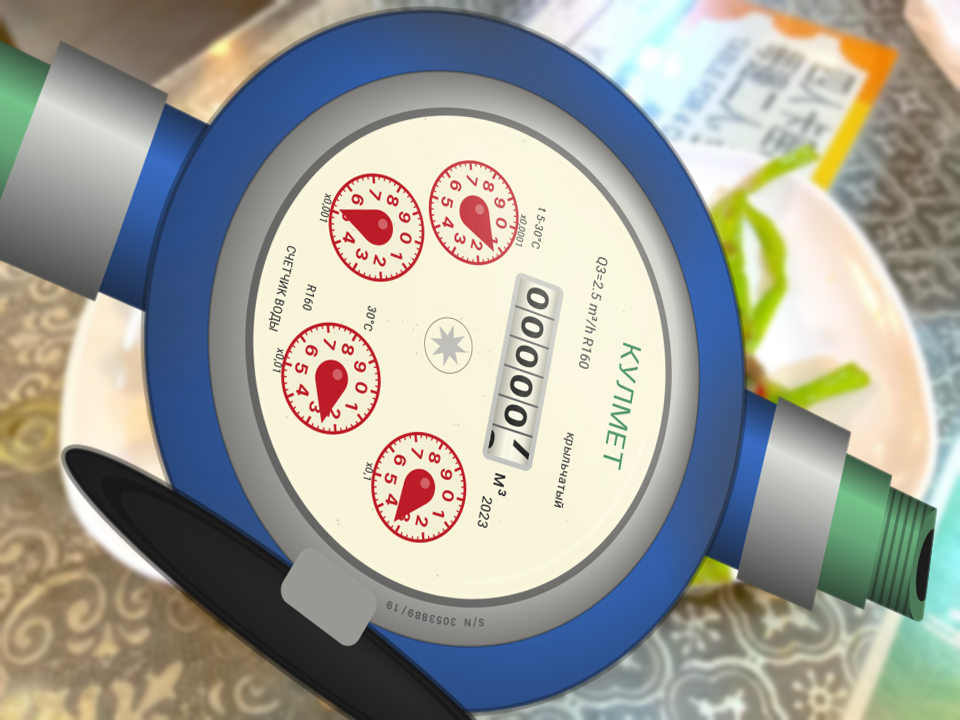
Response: 7.3251 m³
